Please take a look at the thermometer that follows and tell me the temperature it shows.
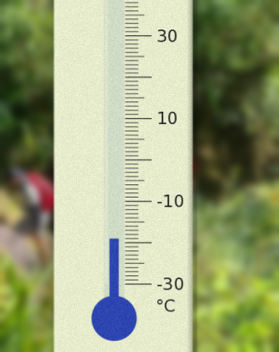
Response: -19 °C
